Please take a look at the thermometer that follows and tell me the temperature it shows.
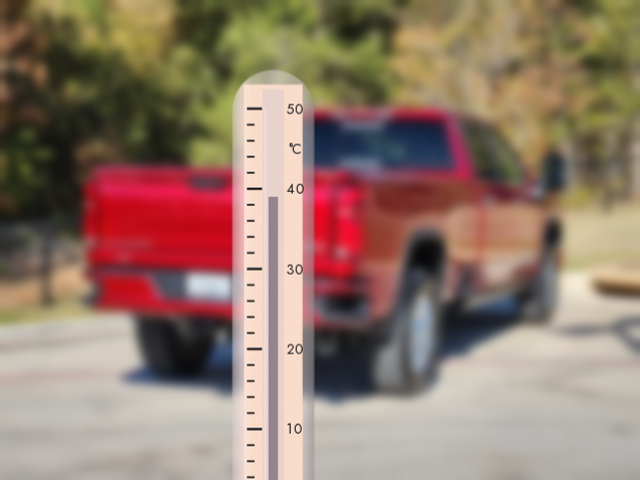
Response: 39 °C
